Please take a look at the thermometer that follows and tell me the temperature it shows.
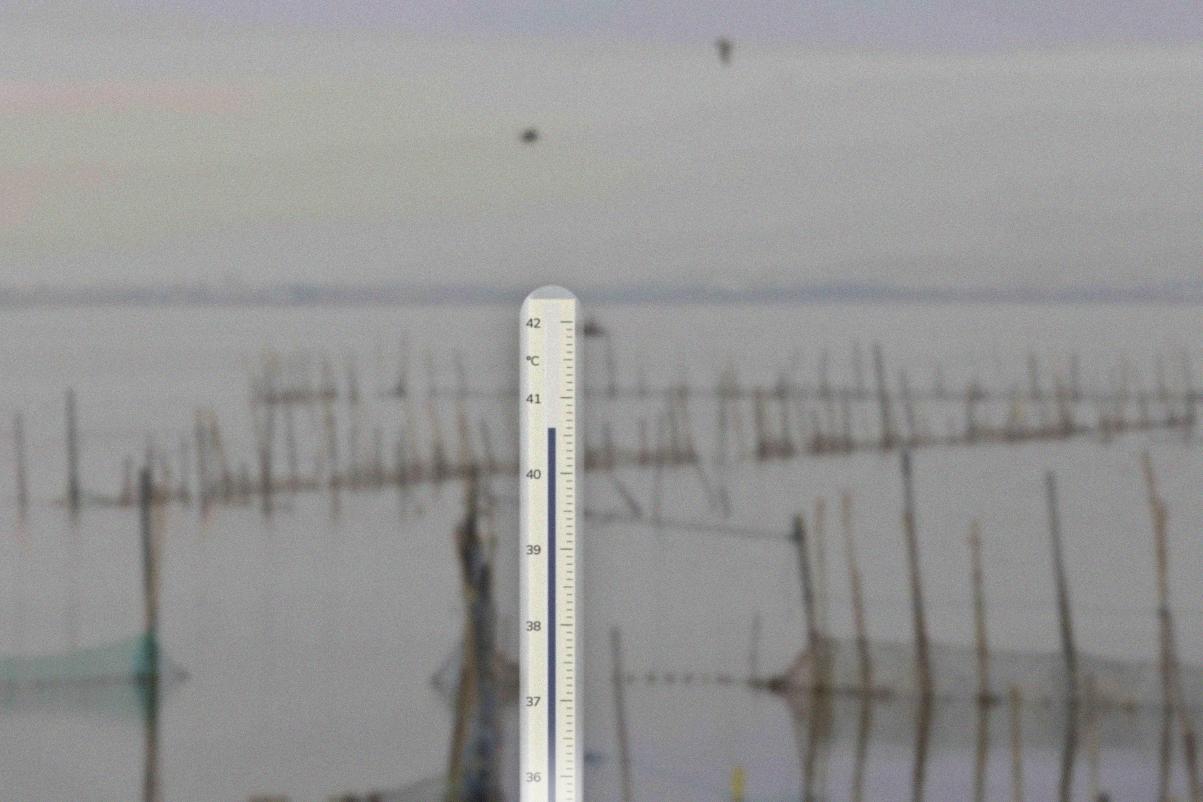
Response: 40.6 °C
